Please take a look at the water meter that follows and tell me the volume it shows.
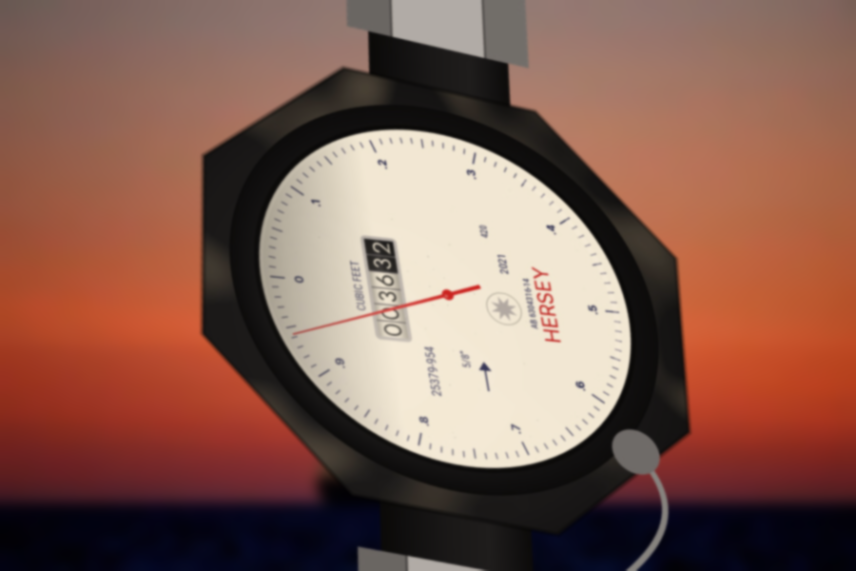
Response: 3631.94 ft³
